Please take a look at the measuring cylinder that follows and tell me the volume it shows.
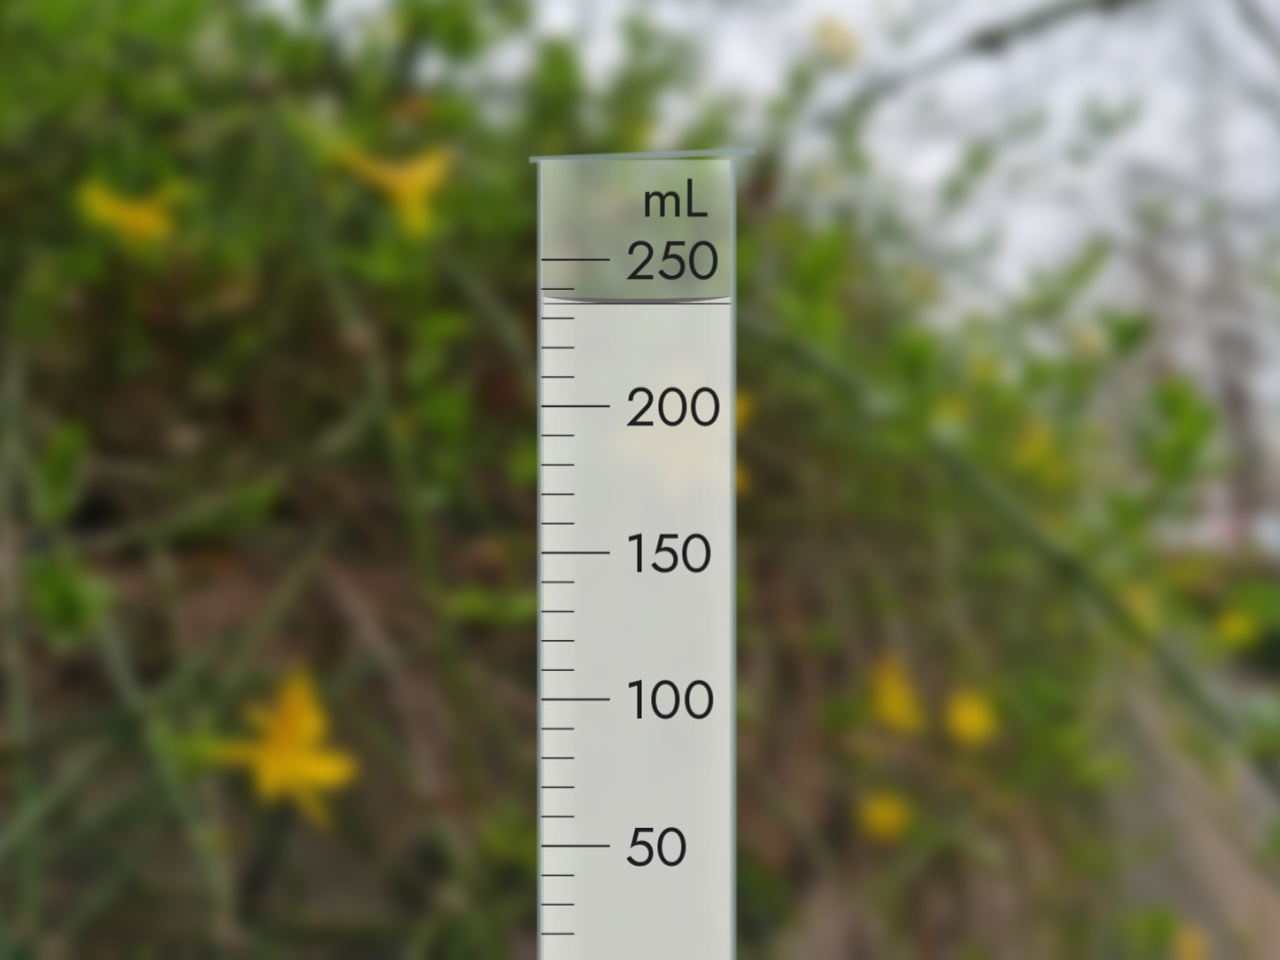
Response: 235 mL
